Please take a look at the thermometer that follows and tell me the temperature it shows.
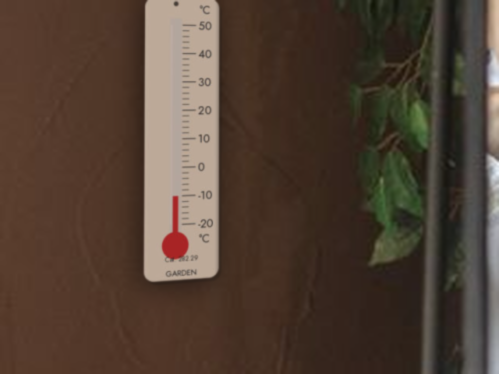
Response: -10 °C
